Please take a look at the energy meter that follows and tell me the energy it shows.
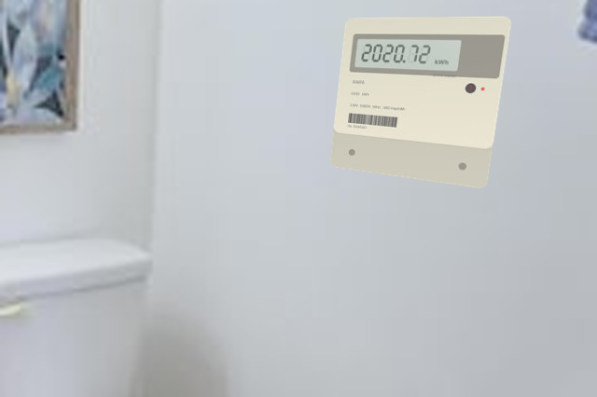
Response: 2020.72 kWh
